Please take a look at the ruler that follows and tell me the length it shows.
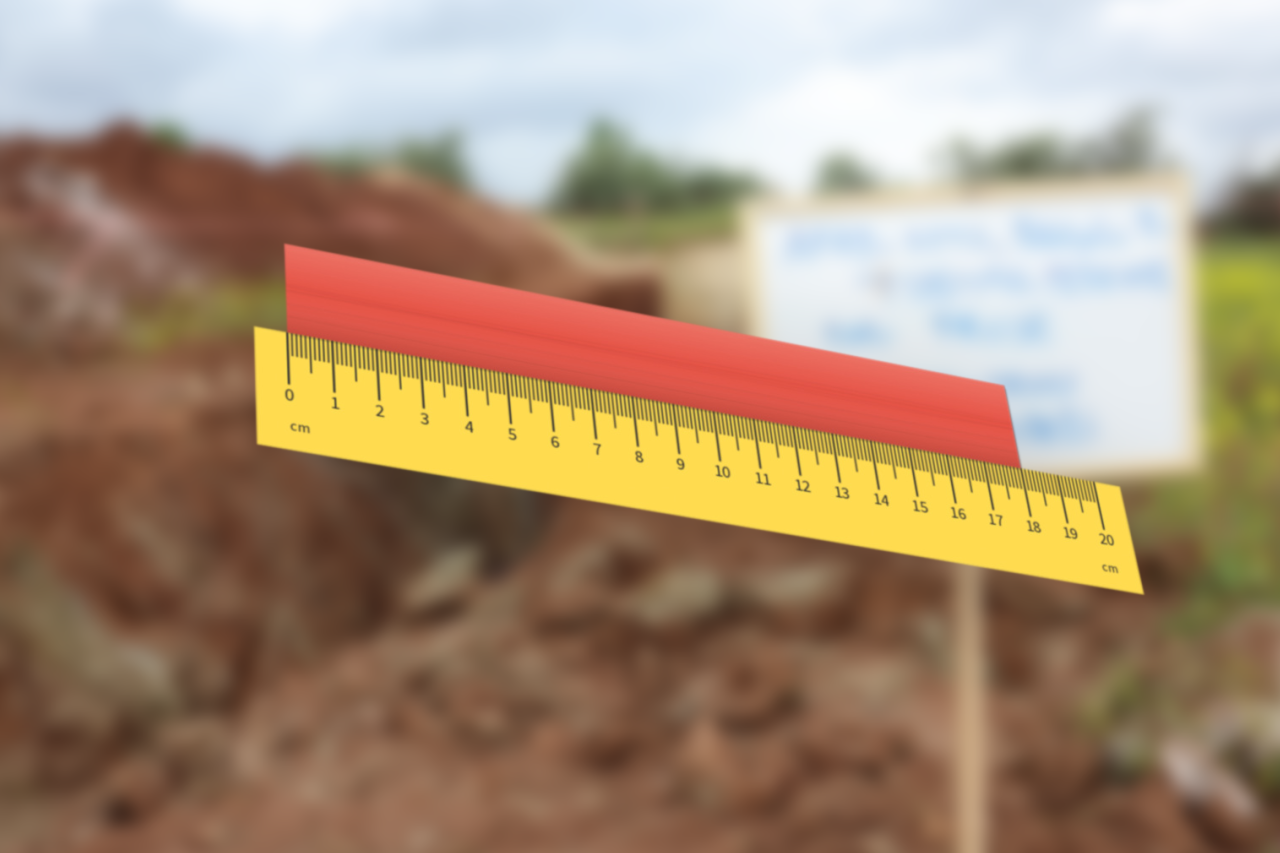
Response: 18 cm
